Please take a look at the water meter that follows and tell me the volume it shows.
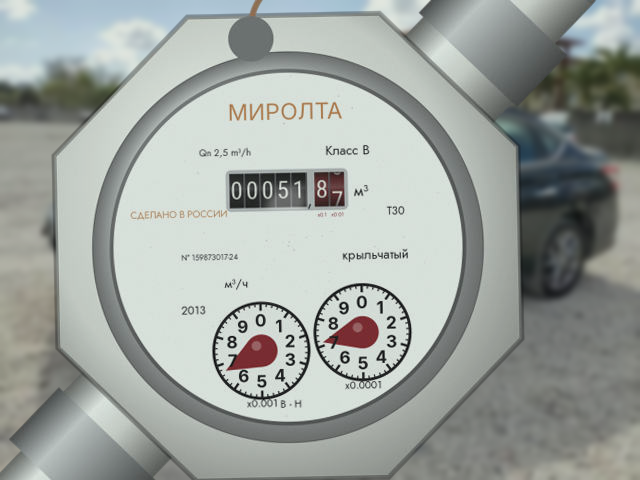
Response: 51.8667 m³
